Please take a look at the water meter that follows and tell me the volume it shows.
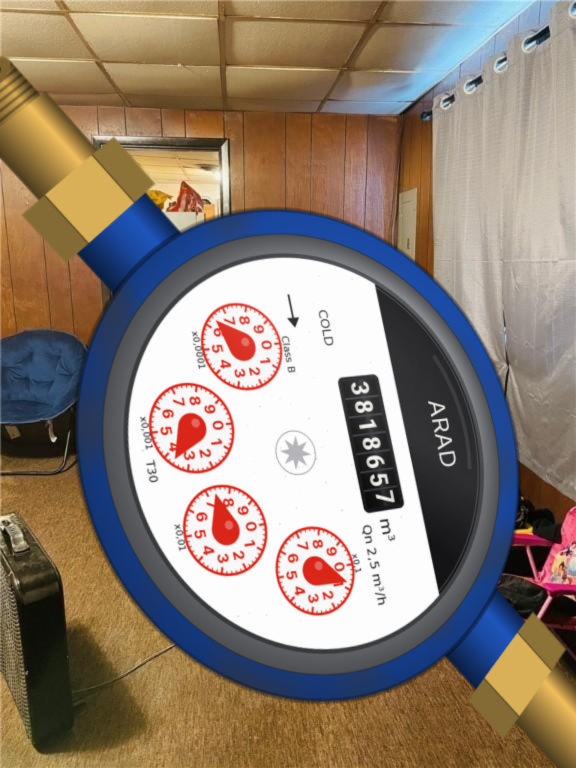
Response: 3818657.0736 m³
